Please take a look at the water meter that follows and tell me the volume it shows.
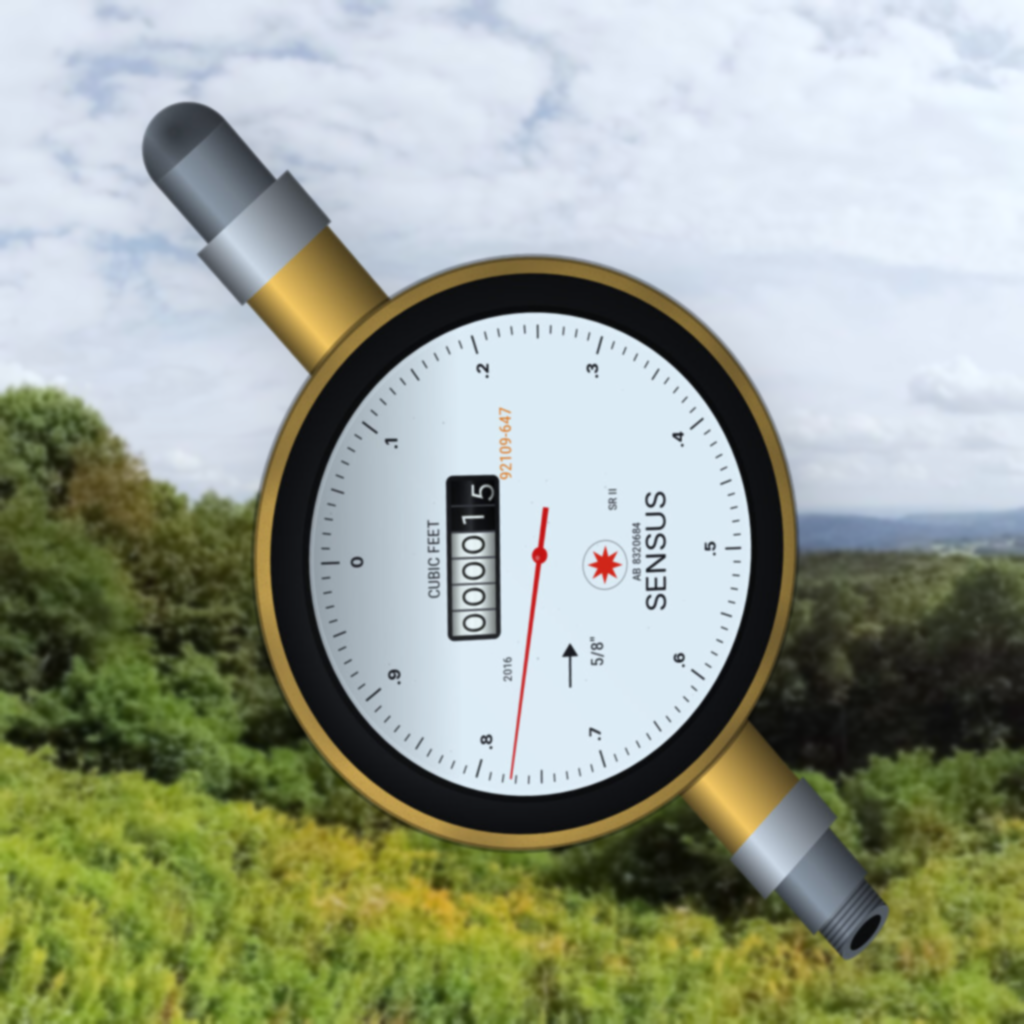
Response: 14.77 ft³
